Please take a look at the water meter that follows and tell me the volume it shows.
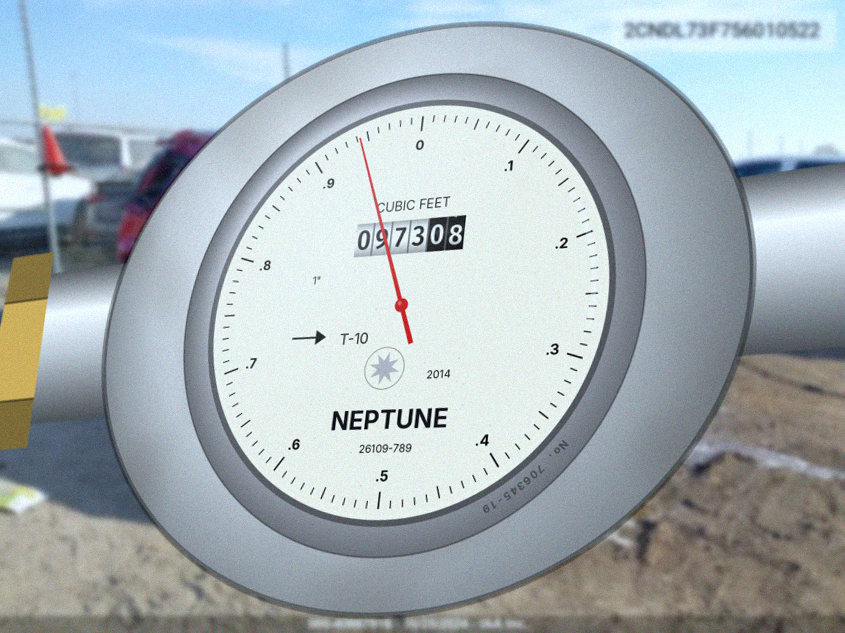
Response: 97307.94 ft³
